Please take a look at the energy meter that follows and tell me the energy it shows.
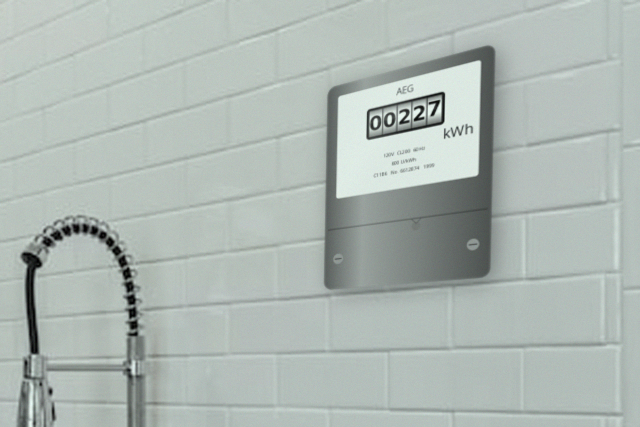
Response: 227 kWh
